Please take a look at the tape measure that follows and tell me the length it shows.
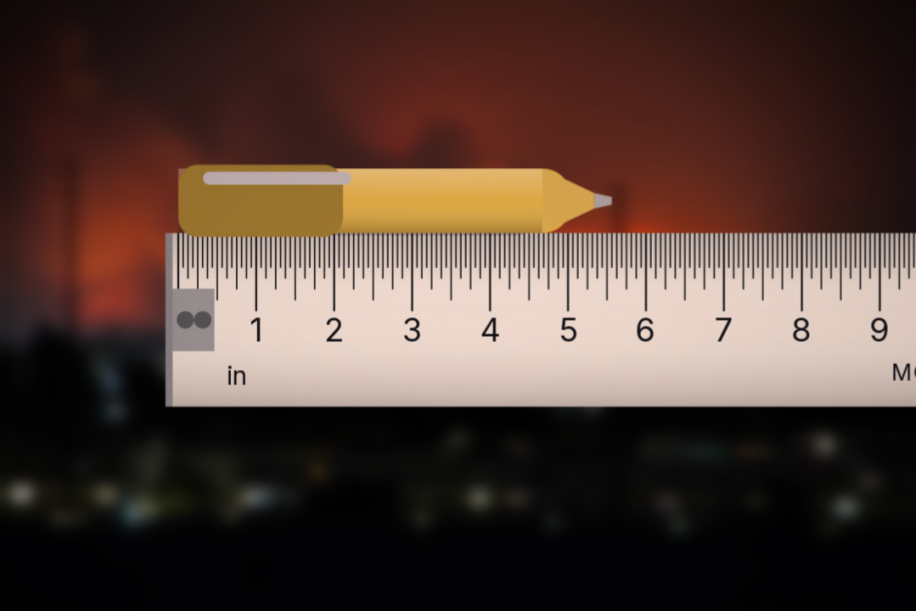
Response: 5.5625 in
